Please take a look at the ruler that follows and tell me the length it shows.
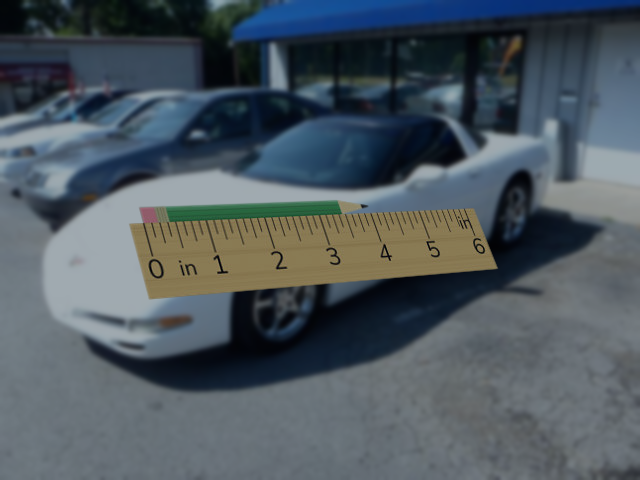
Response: 4 in
